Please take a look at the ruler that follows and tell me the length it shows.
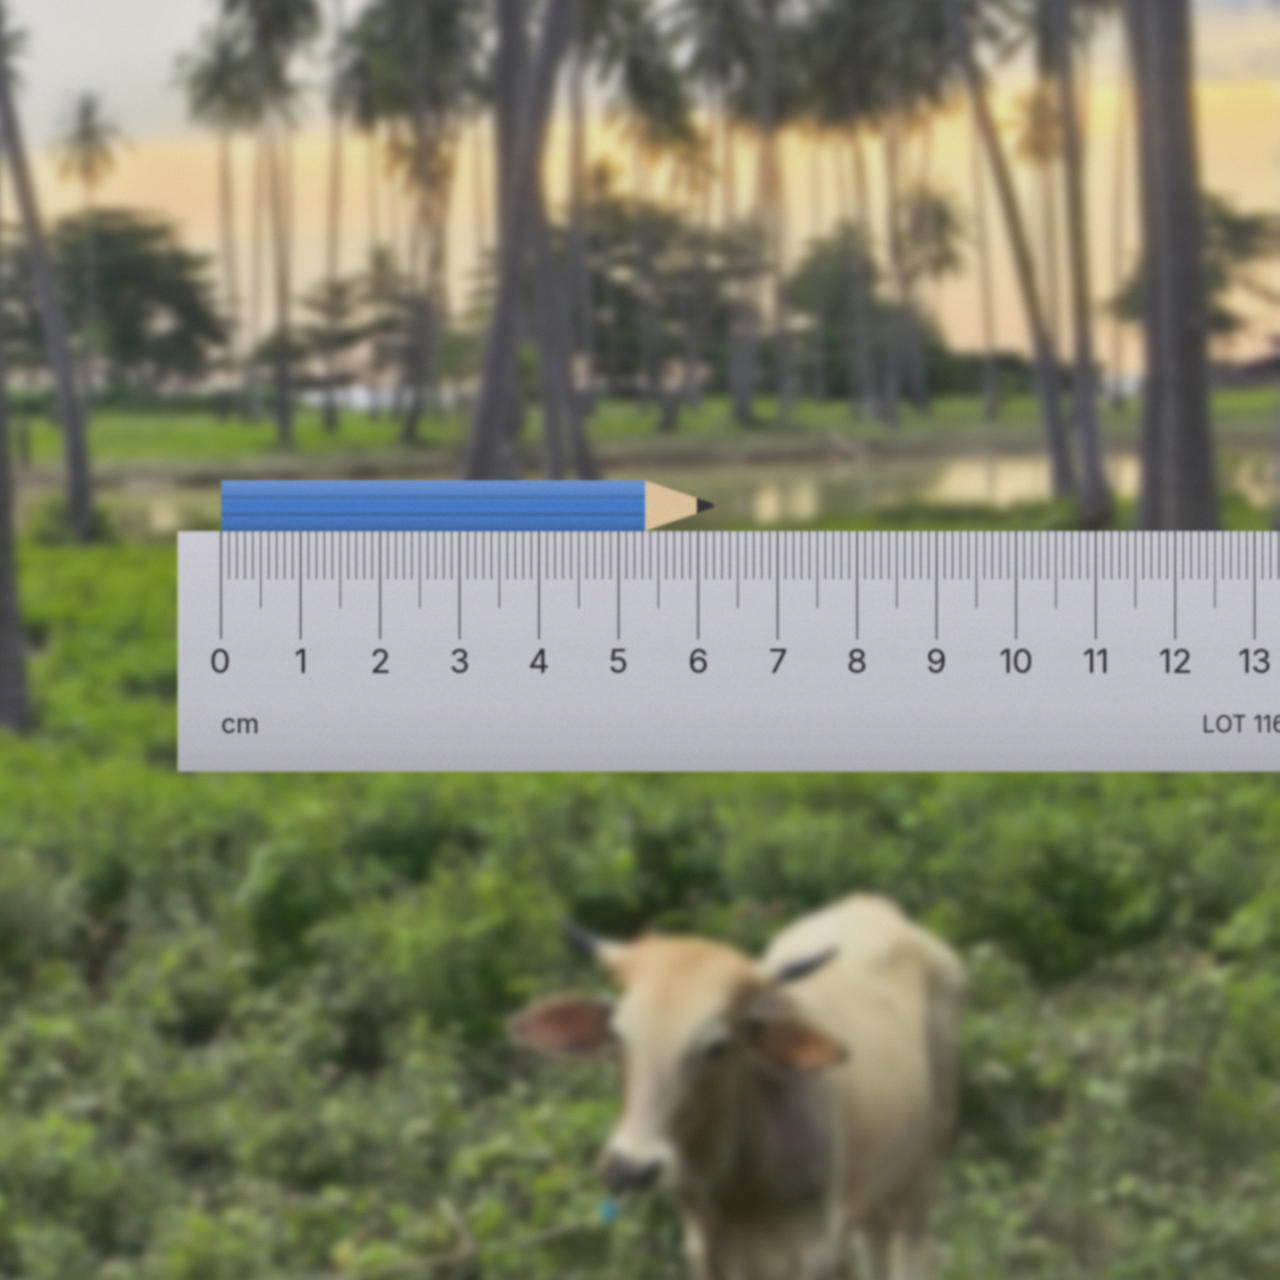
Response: 6.2 cm
